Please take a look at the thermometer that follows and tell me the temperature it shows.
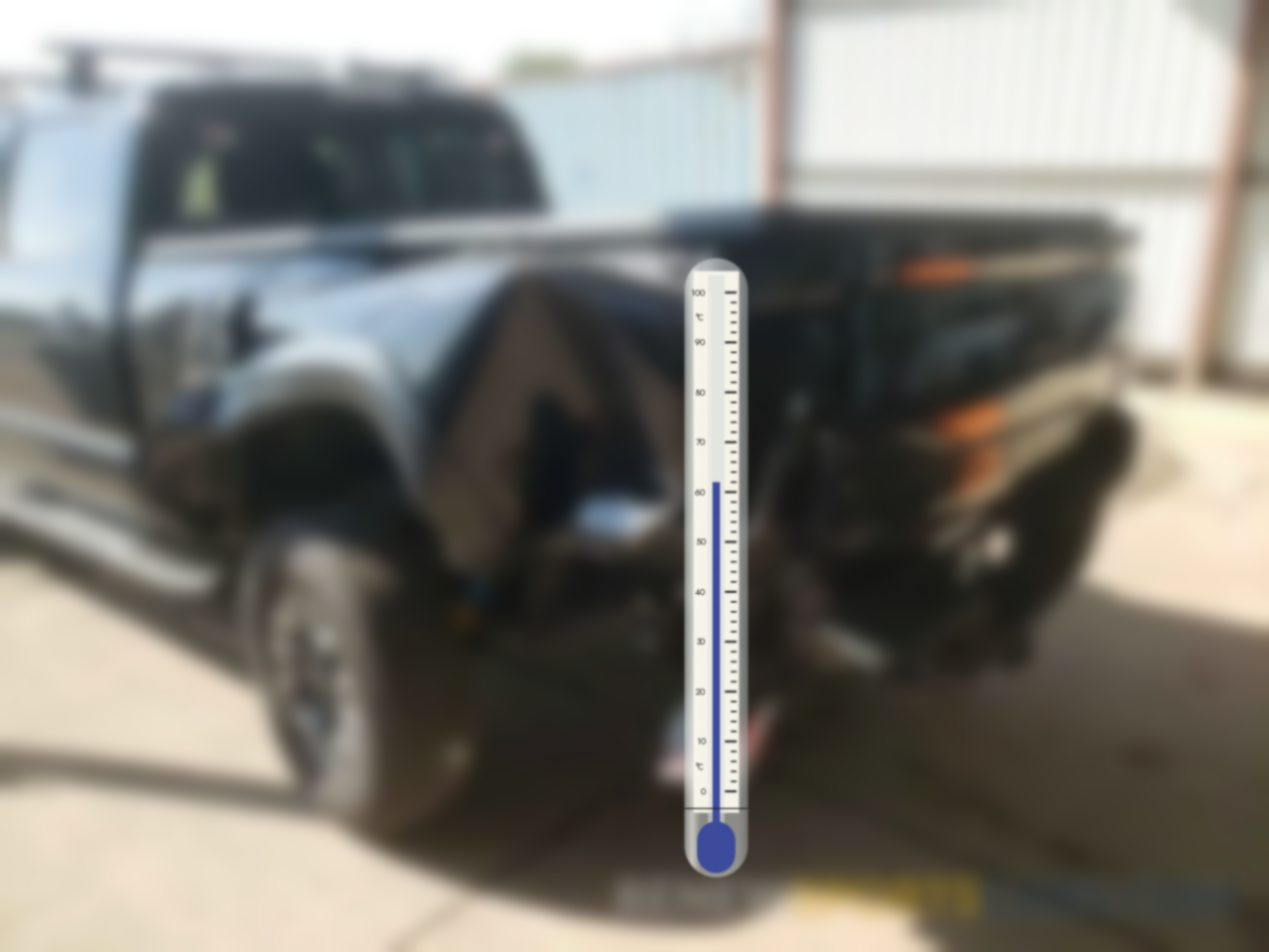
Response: 62 °C
